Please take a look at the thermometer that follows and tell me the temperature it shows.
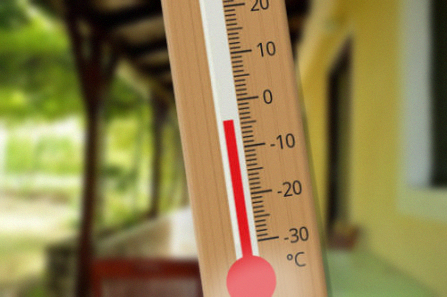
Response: -4 °C
